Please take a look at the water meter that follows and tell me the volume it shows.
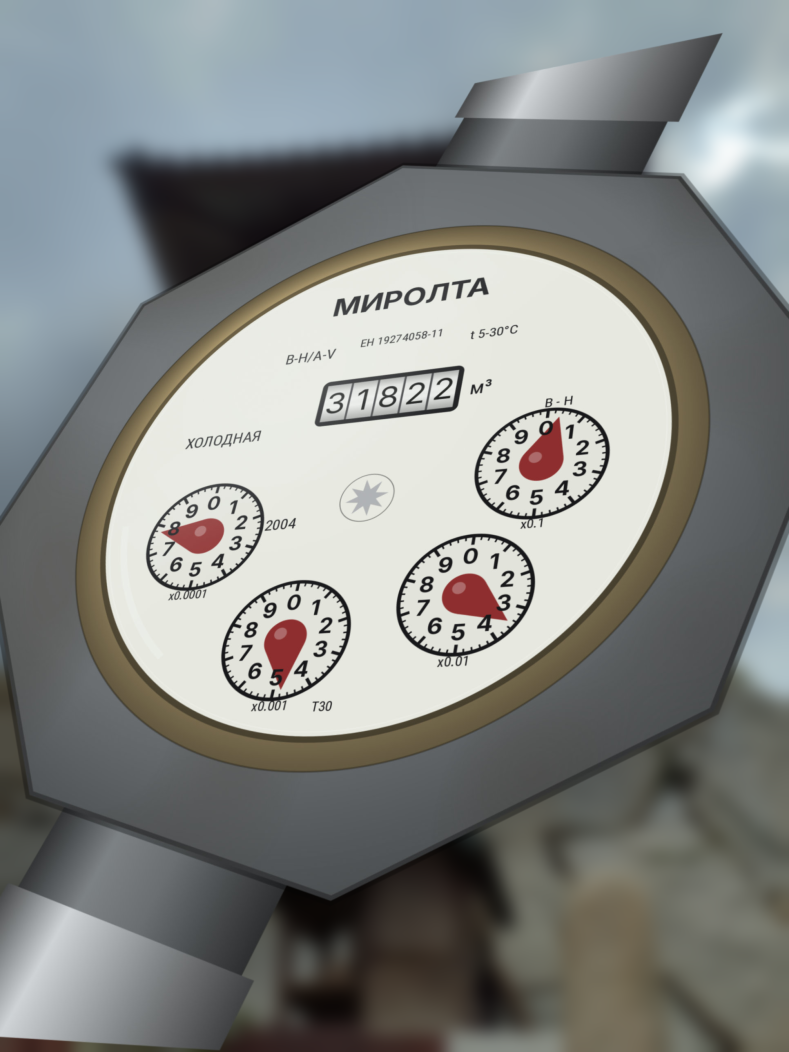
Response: 31822.0347 m³
